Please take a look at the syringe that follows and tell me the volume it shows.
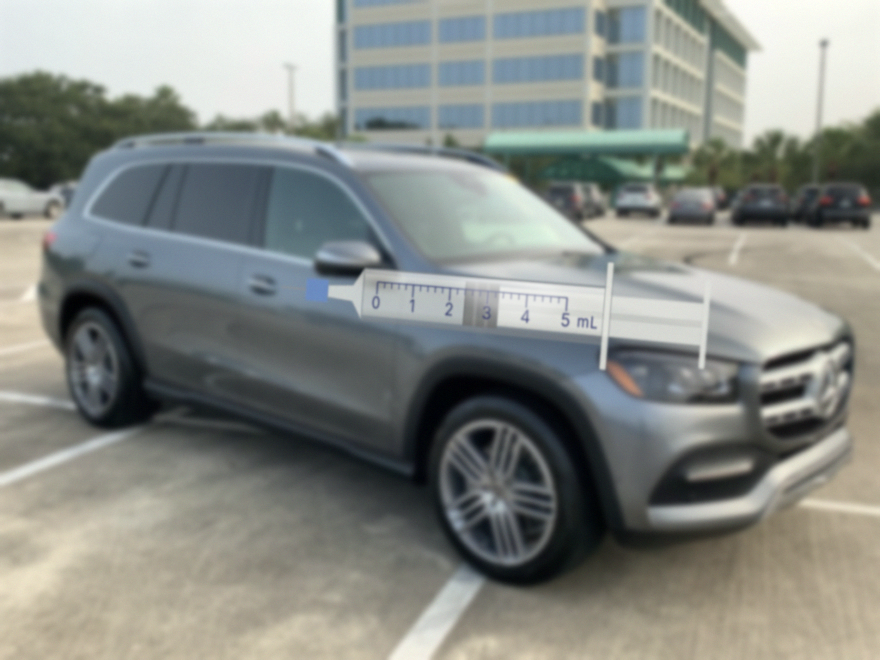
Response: 2.4 mL
